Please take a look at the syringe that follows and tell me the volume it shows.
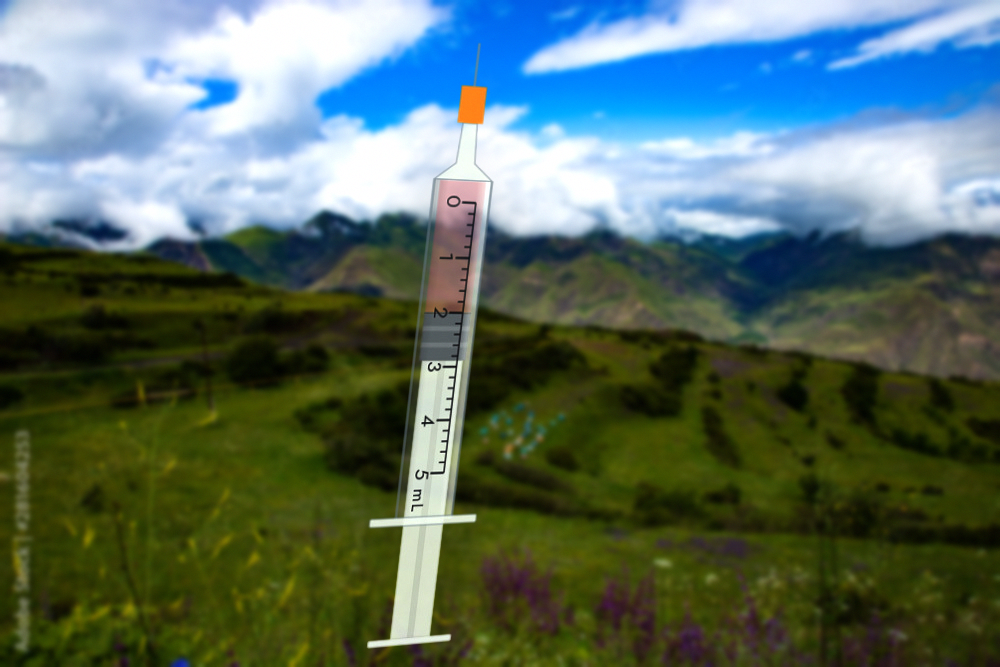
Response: 2 mL
